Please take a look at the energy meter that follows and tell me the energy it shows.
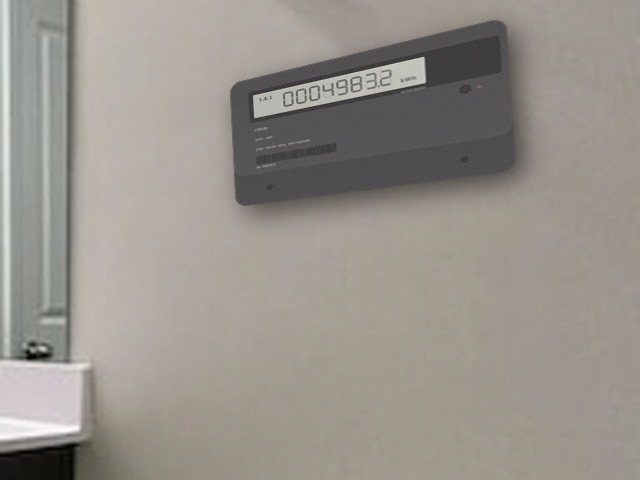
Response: 4983.2 kWh
